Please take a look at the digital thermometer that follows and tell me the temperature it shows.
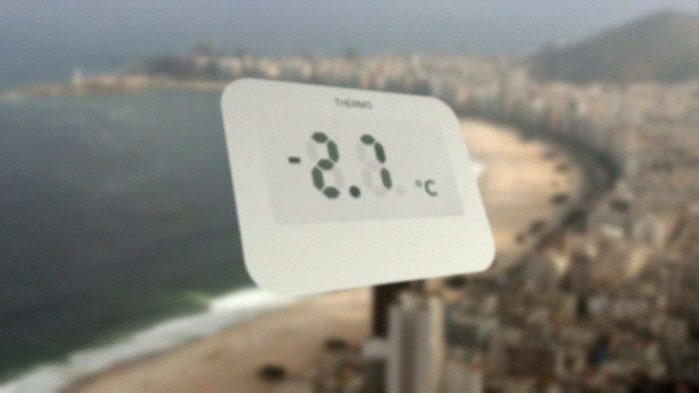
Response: -2.7 °C
